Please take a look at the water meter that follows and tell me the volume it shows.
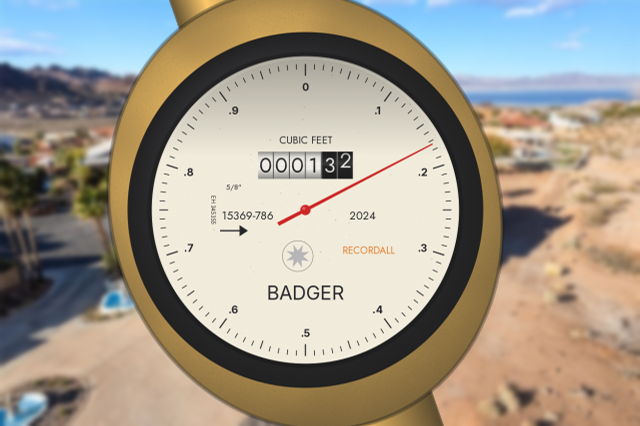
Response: 132.17 ft³
